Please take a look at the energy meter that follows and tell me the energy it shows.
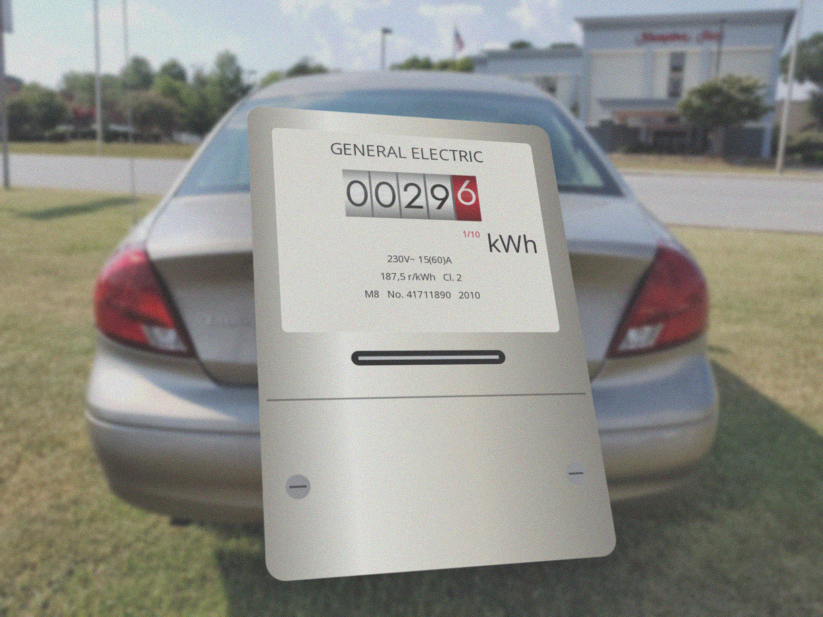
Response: 29.6 kWh
